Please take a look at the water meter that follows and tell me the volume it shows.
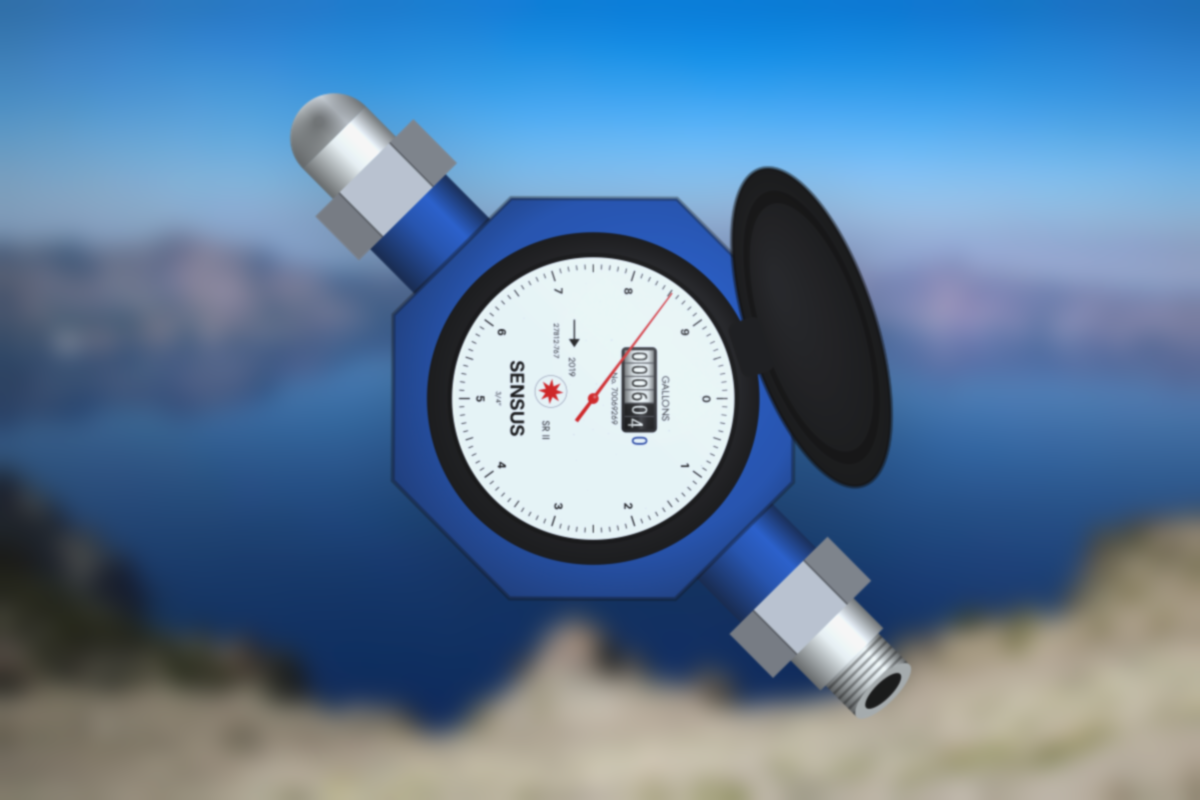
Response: 6038.5 gal
